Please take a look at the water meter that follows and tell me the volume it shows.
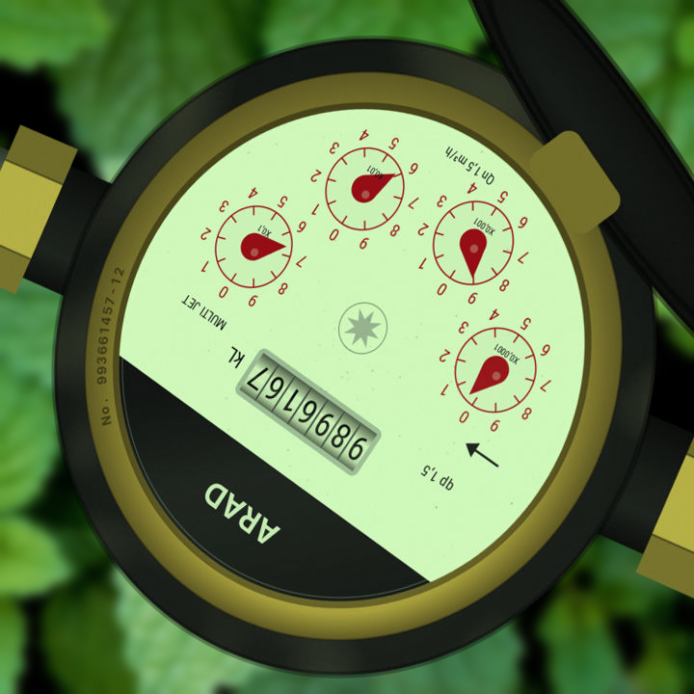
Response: 9896167.6590 kL
